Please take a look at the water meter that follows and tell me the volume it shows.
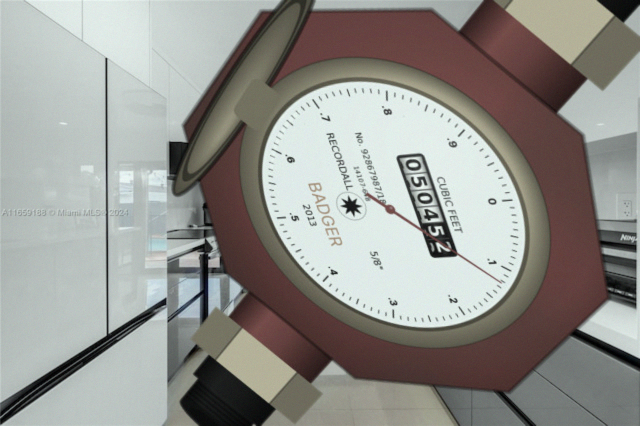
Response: 50452.12 ft³
